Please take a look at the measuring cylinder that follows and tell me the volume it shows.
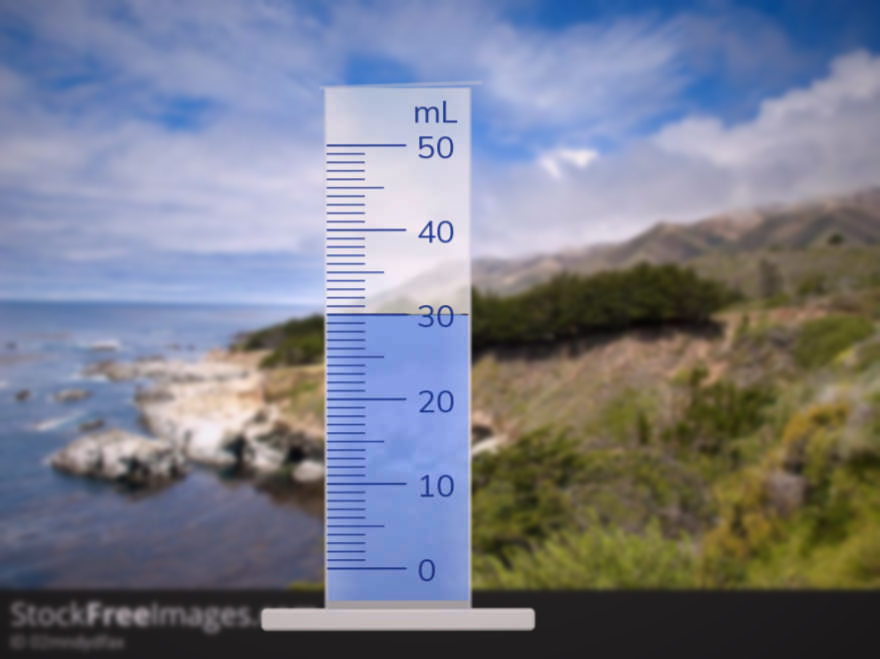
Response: 30 mL
